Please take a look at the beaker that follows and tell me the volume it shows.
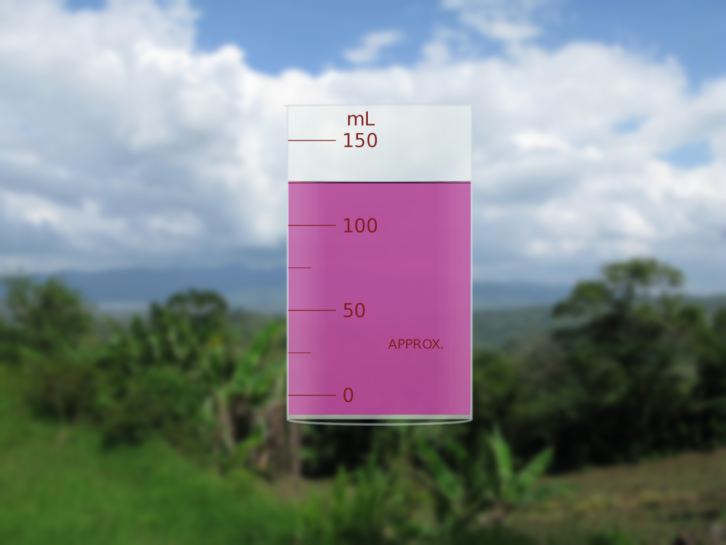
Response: 125 mL
